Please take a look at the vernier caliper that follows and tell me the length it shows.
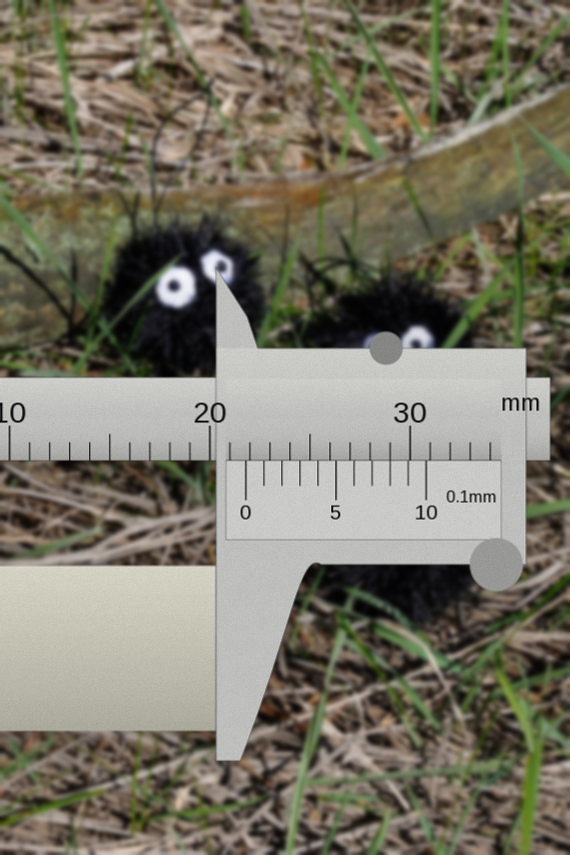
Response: 21.8 mm
